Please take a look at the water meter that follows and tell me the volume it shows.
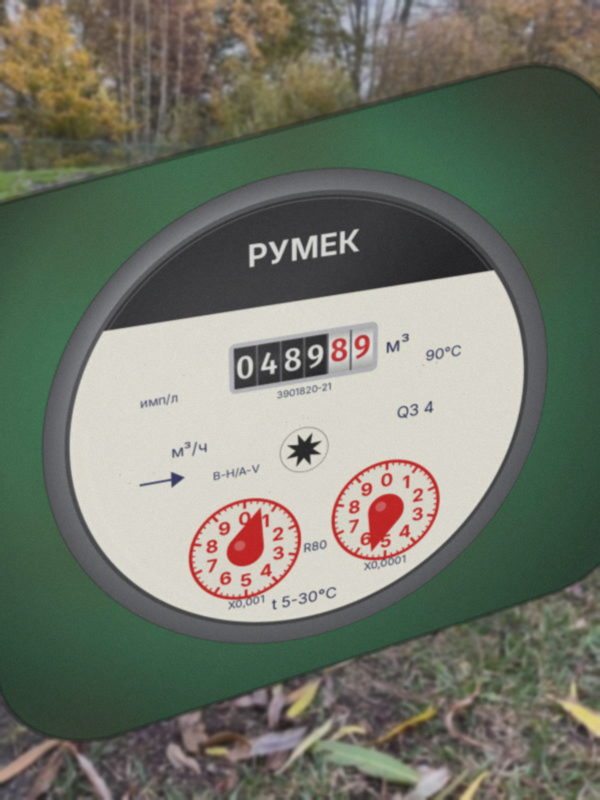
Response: 489.8905 m³
